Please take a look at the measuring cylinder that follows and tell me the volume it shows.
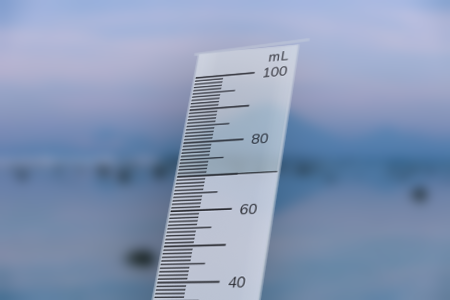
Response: 70 mL
